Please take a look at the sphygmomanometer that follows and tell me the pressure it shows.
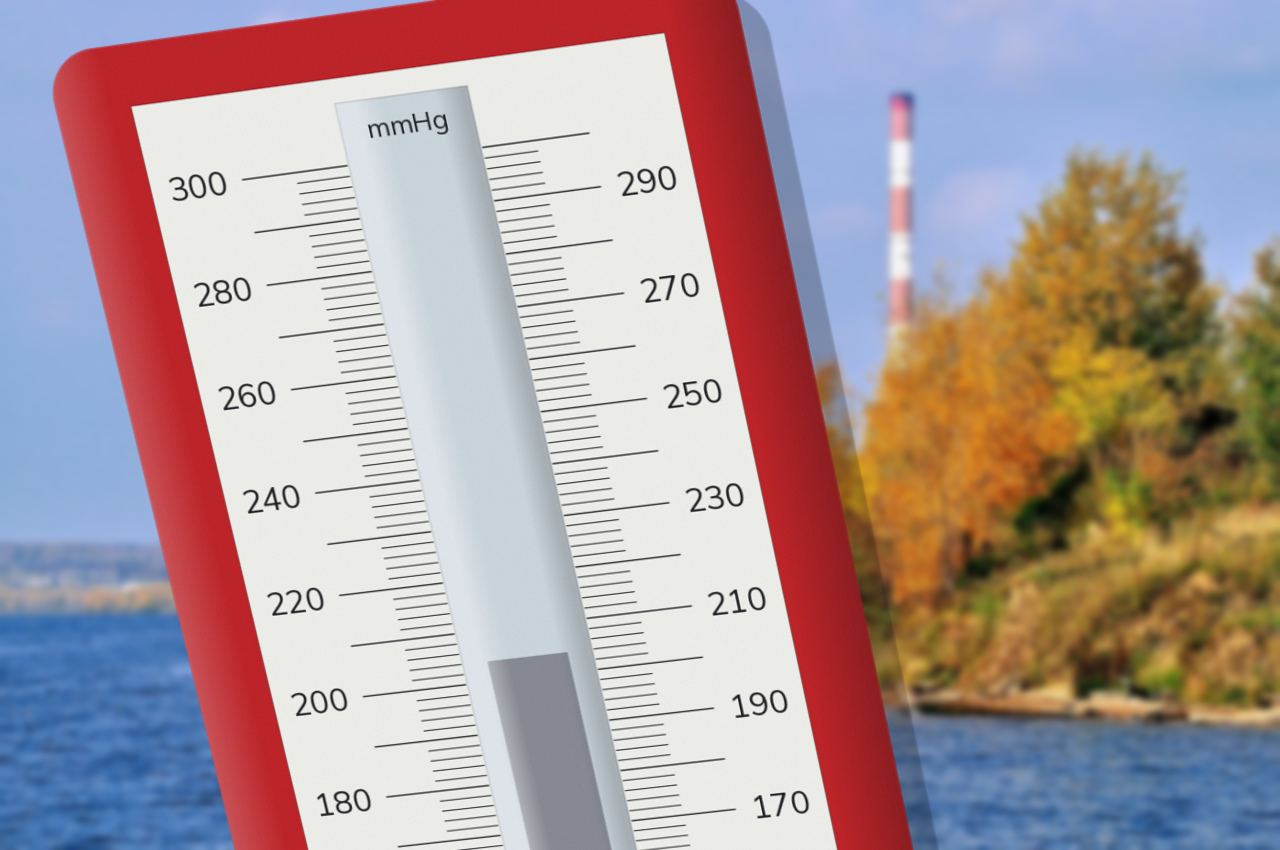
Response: 204 mmHg
